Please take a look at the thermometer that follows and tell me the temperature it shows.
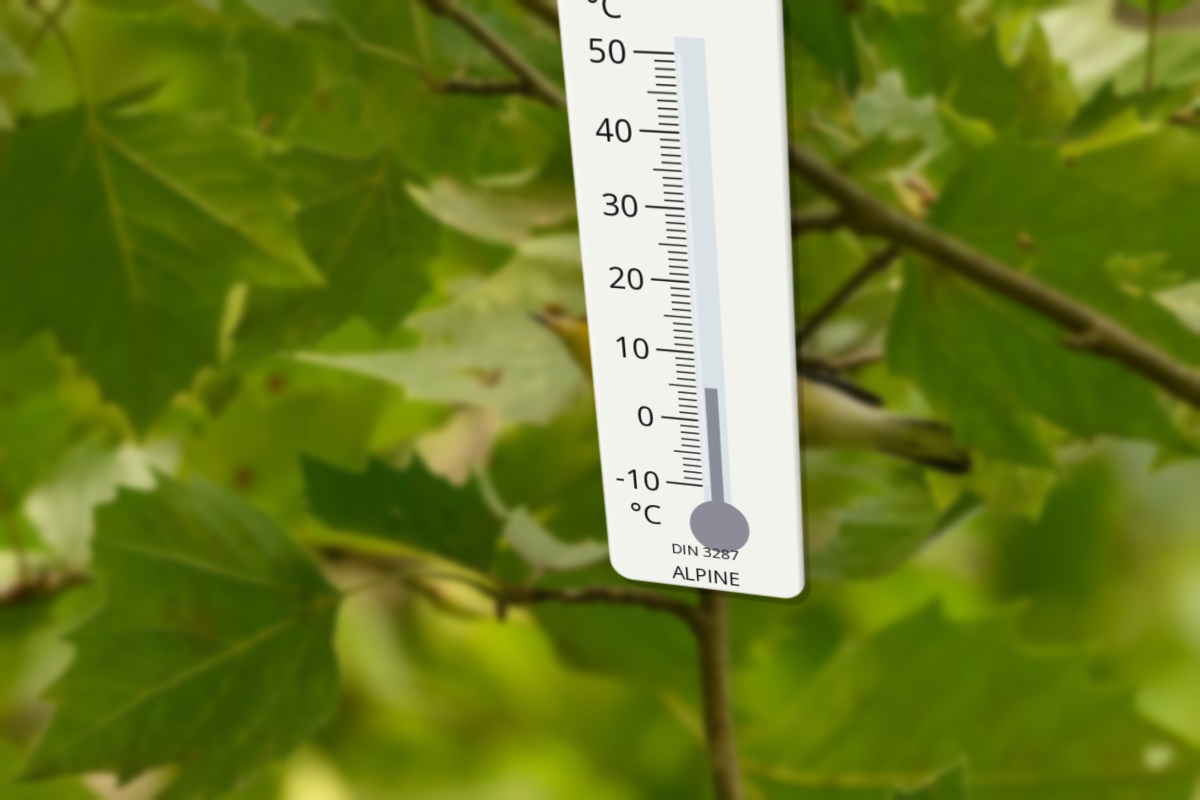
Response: 5 °C
